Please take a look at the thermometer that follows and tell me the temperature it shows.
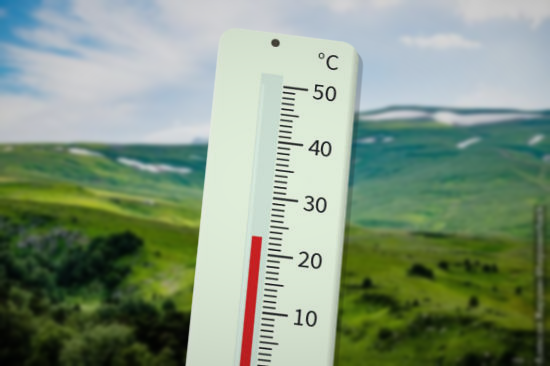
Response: 23 °C
